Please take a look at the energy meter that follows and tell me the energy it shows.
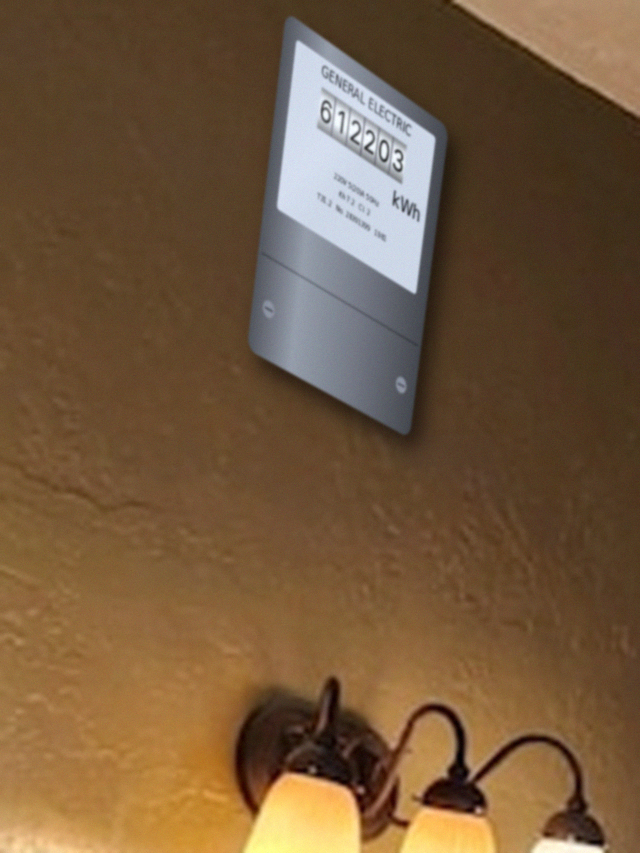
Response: 612203 kWh
